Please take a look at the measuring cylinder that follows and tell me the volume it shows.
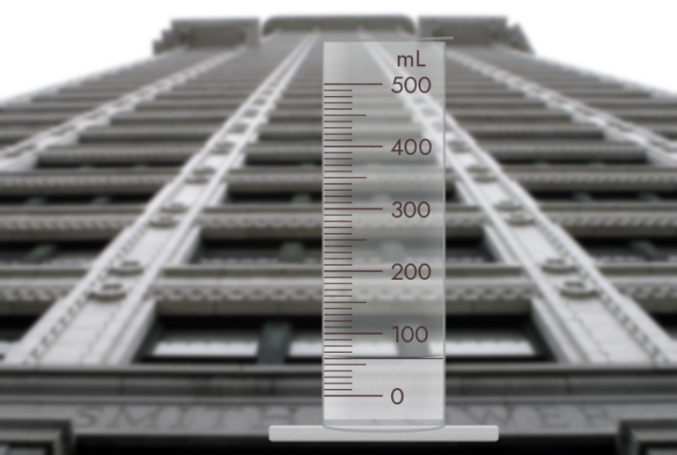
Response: 60 mL
